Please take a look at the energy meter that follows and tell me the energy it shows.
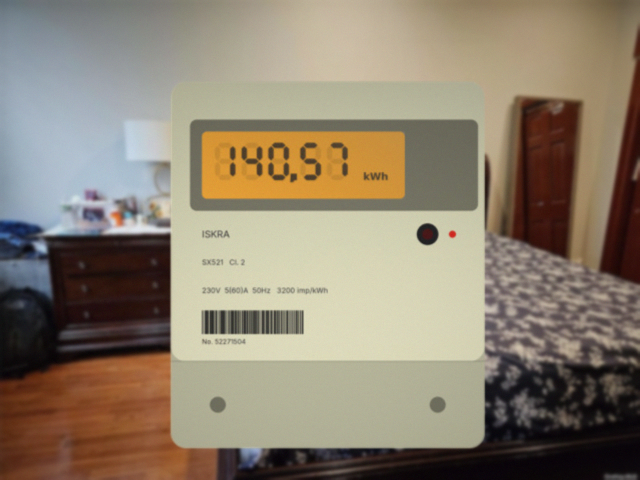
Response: 140.57 kWh
